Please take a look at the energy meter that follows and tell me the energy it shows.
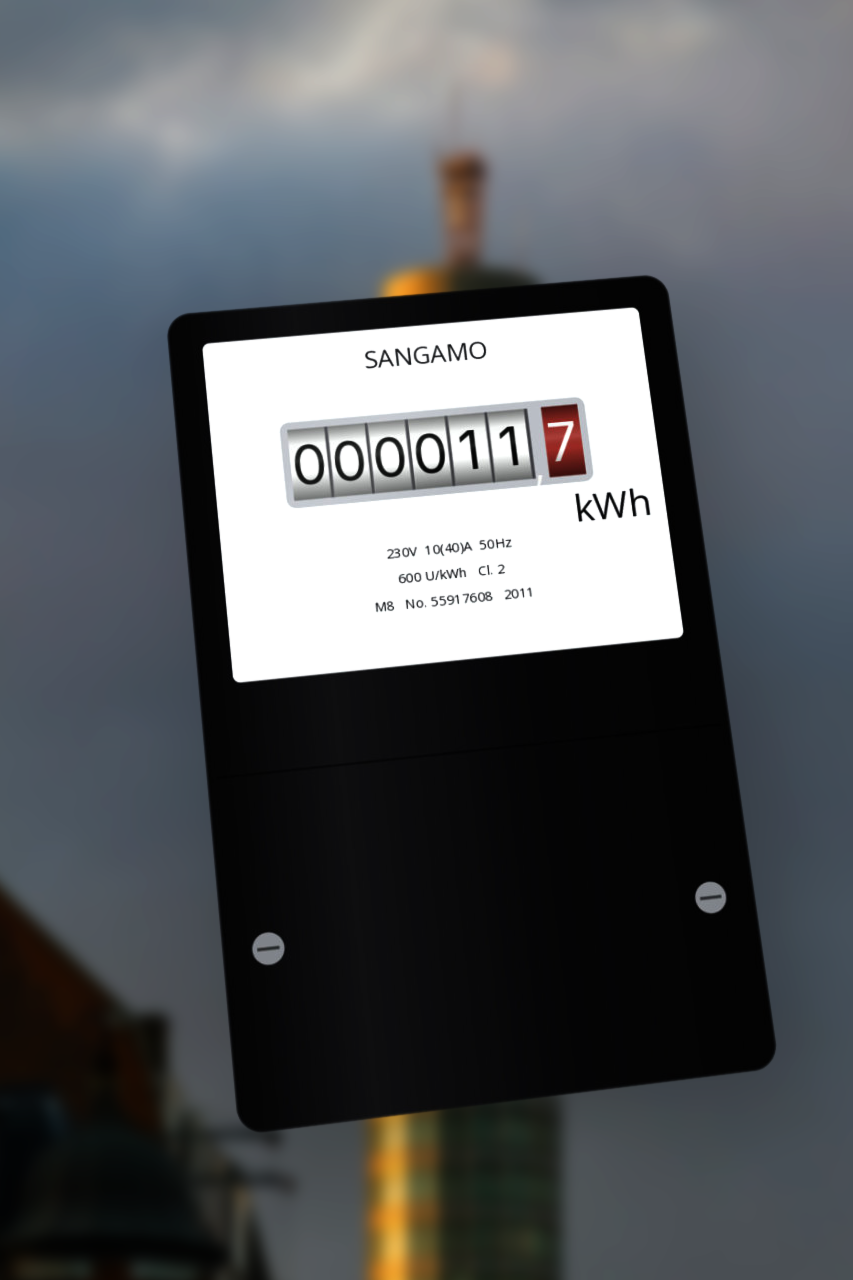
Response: 11.7 kWh
